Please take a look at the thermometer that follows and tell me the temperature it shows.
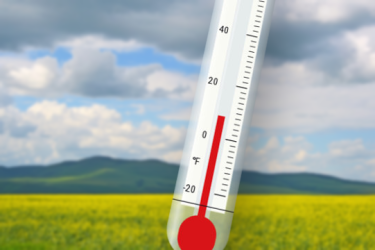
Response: 8 °F
